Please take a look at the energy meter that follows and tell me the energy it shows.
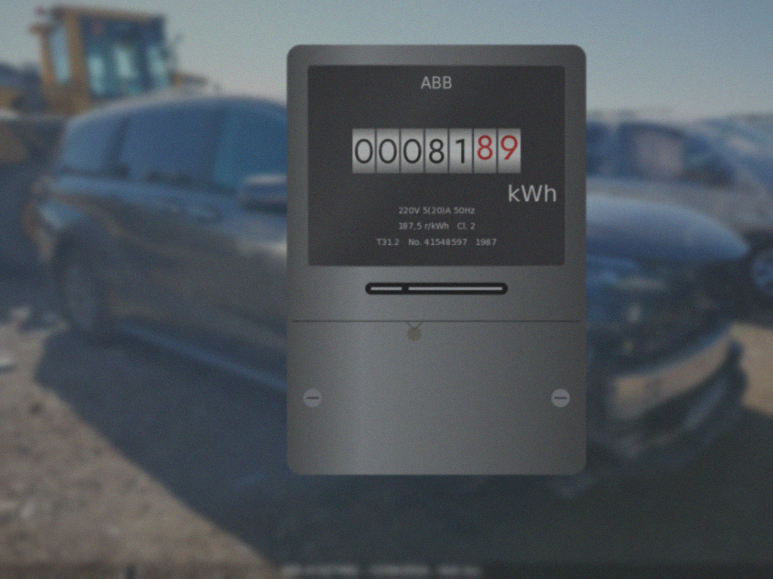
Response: 81.89 kWh
